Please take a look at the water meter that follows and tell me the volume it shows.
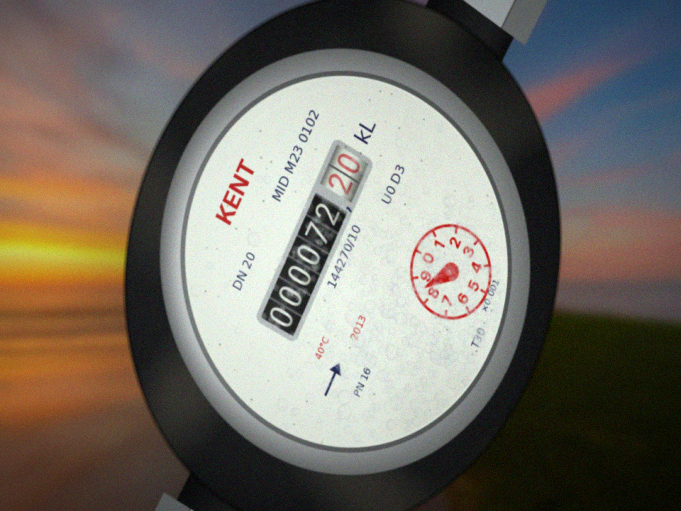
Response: 72.208 kL
